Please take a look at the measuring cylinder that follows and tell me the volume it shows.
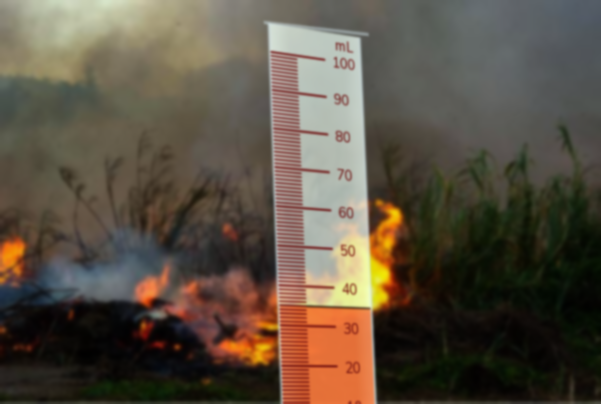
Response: 35 mL
